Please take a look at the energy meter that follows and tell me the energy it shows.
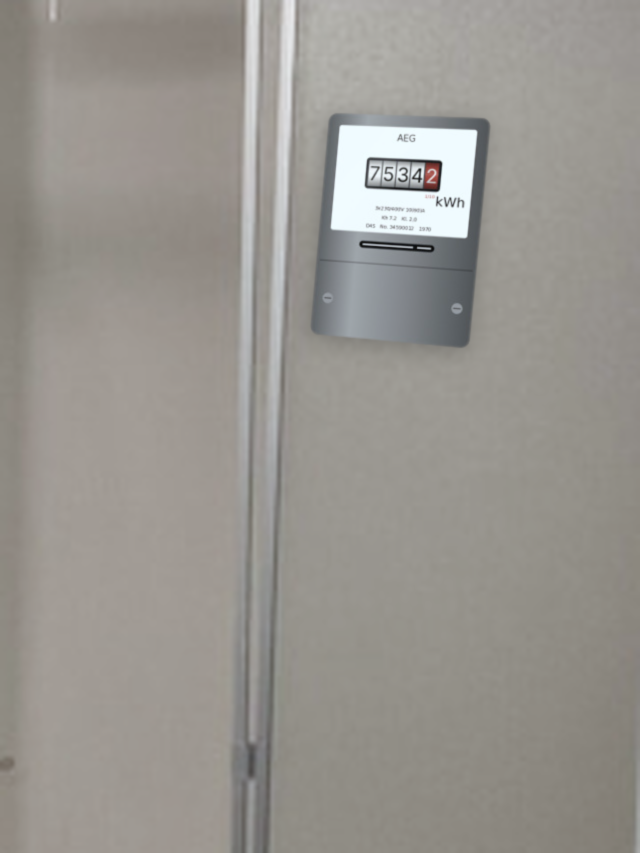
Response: 7534.2 kWh
